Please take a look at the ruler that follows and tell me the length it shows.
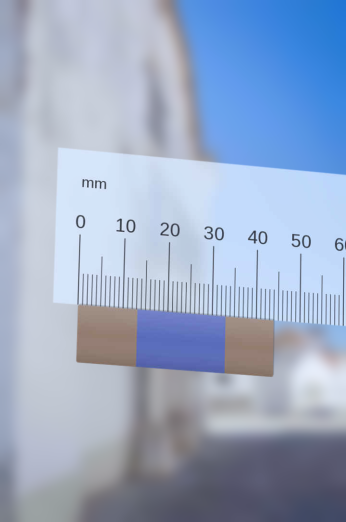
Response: 44 mm
